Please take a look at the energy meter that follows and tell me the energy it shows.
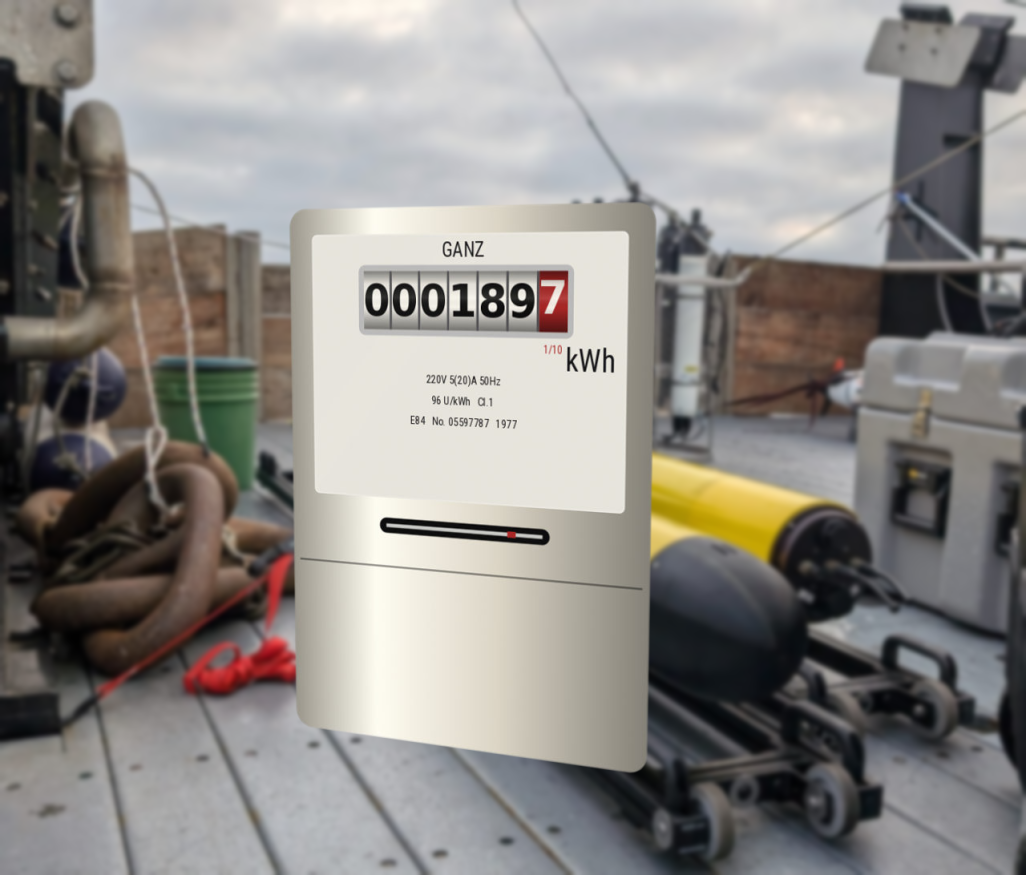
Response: 189.7 kWh
